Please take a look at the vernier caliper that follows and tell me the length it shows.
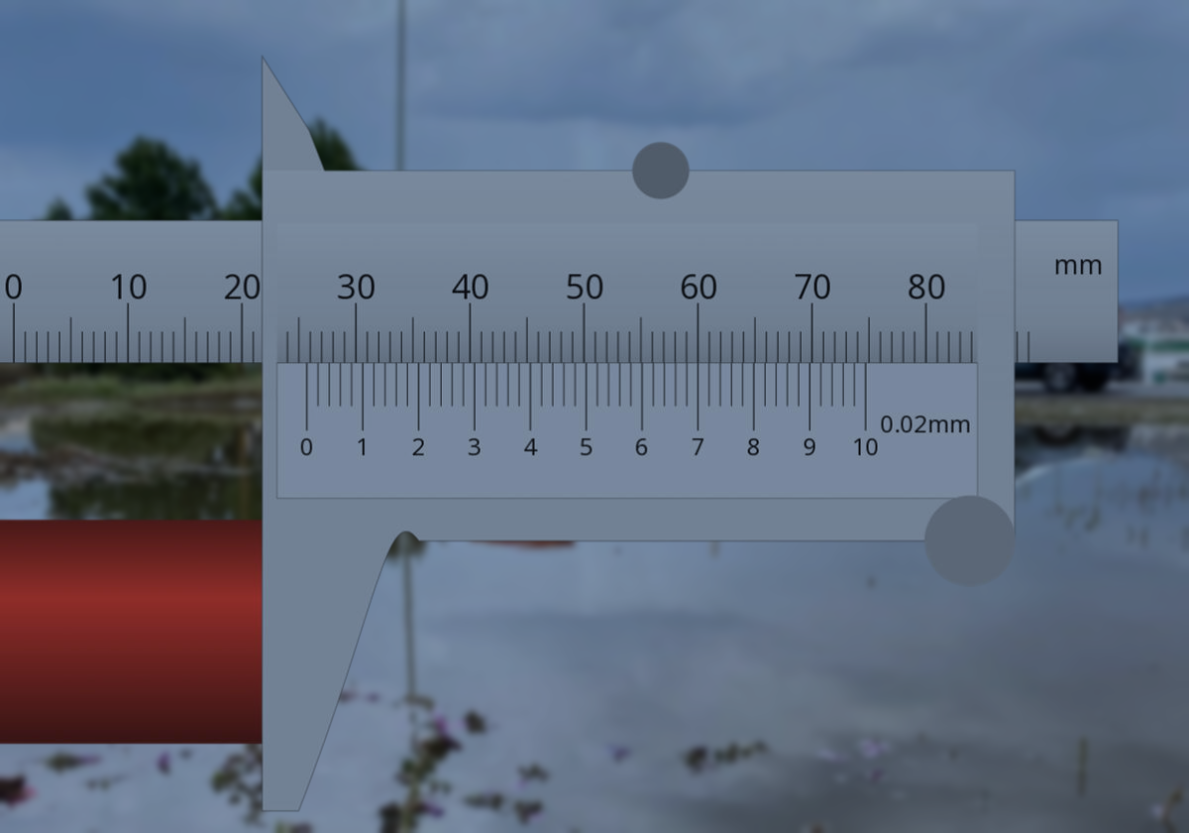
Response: 25.7 mm
